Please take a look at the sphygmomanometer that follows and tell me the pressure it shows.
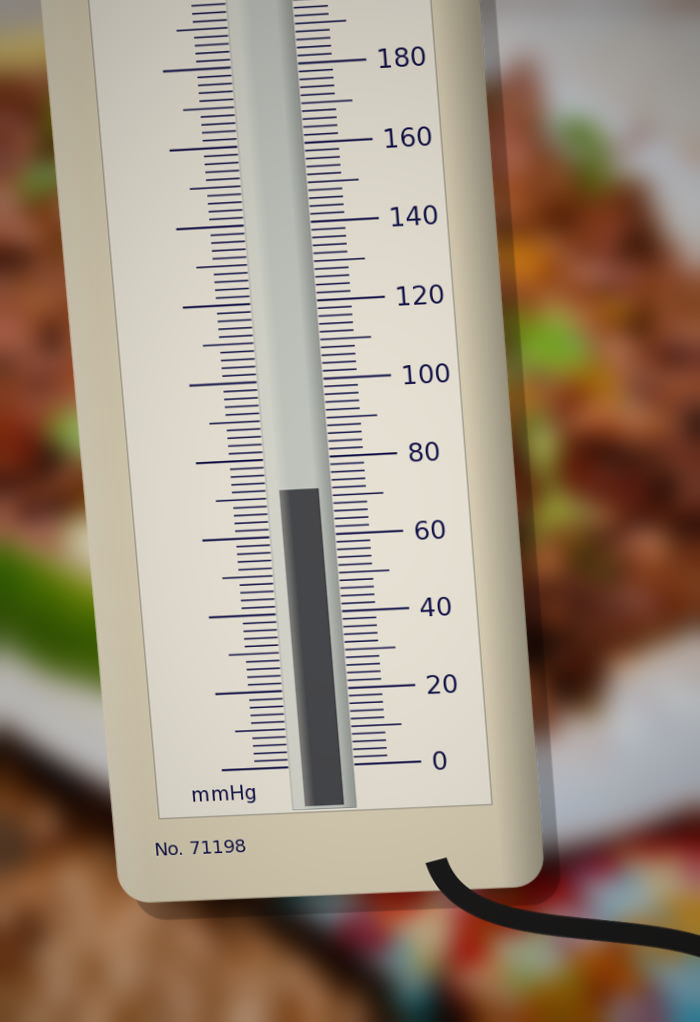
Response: 72 mmHg
